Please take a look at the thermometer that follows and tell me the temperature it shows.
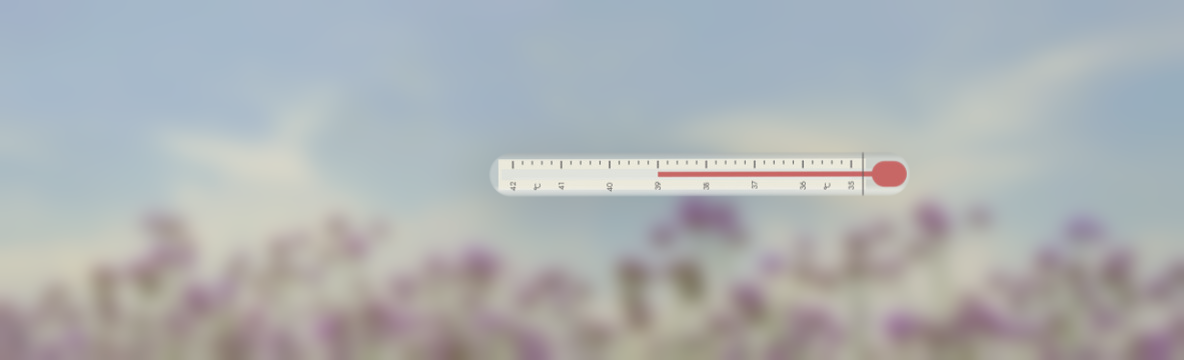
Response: 39 °C
